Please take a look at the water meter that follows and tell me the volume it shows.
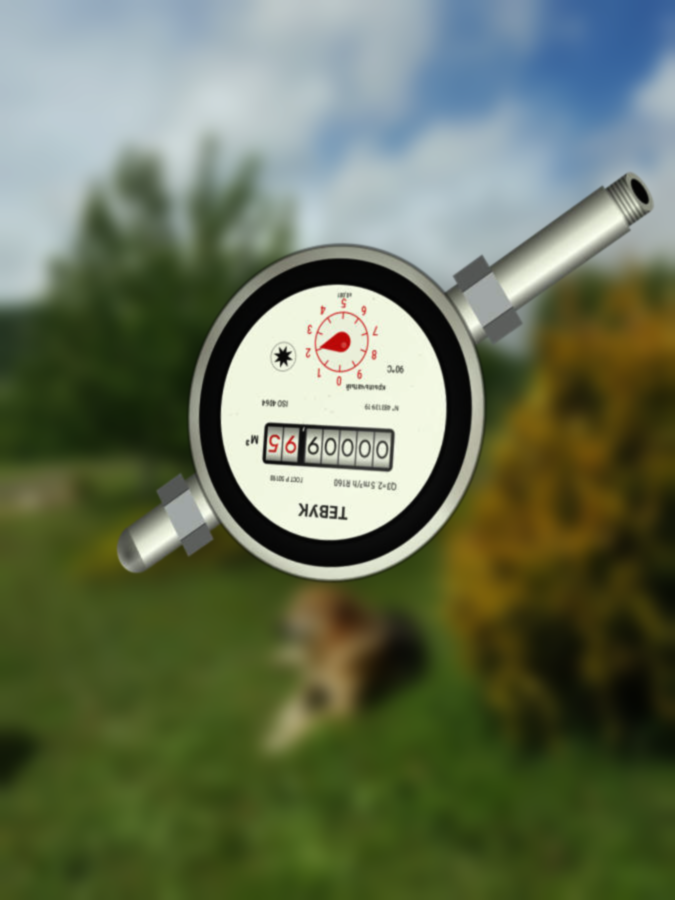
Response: 9.952 m³
